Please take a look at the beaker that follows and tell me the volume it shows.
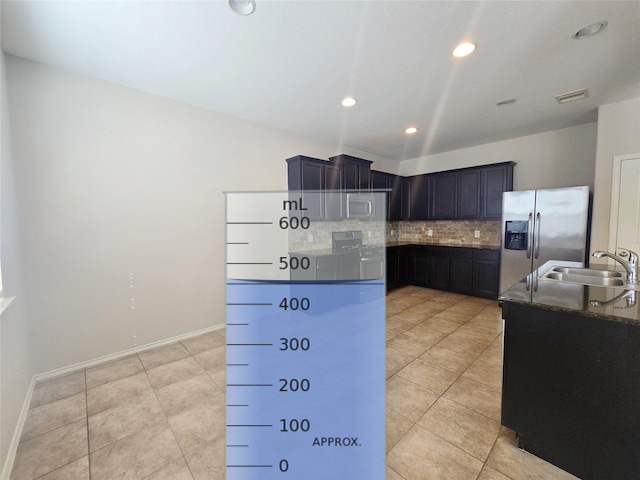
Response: 450 mL
